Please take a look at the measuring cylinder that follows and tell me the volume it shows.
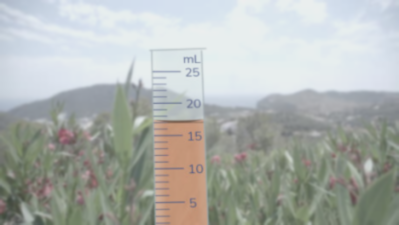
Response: 17 mL
